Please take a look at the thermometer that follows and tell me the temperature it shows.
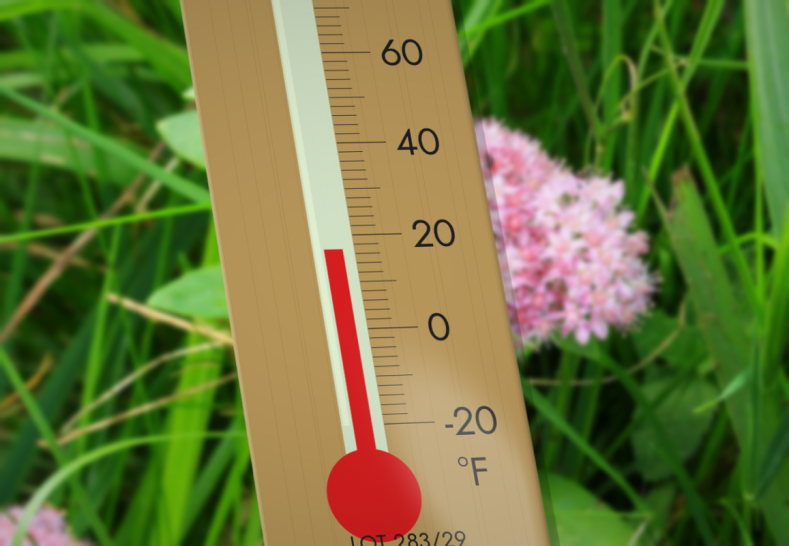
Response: 17 °F
